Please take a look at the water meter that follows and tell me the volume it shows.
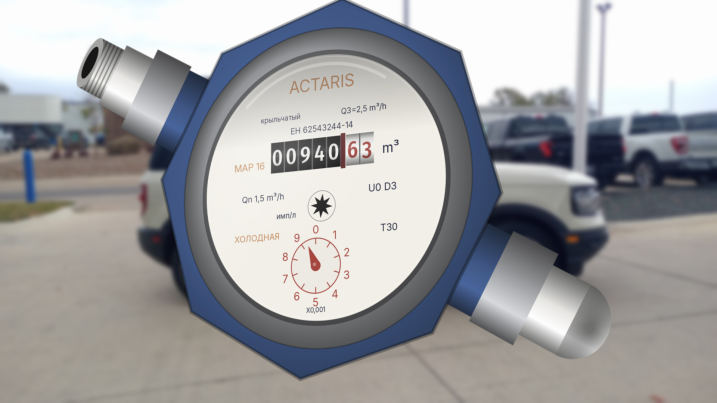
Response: 940.629 m³
